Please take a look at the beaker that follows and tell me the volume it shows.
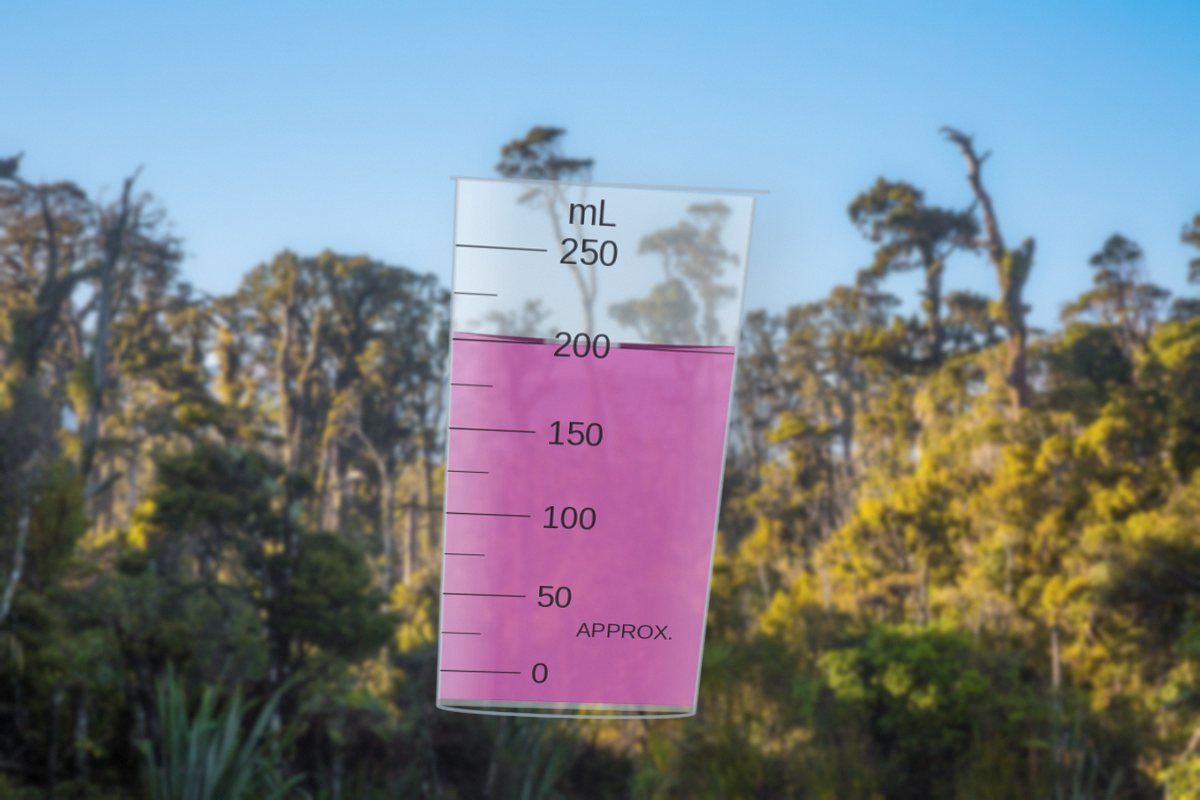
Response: 200 mL
